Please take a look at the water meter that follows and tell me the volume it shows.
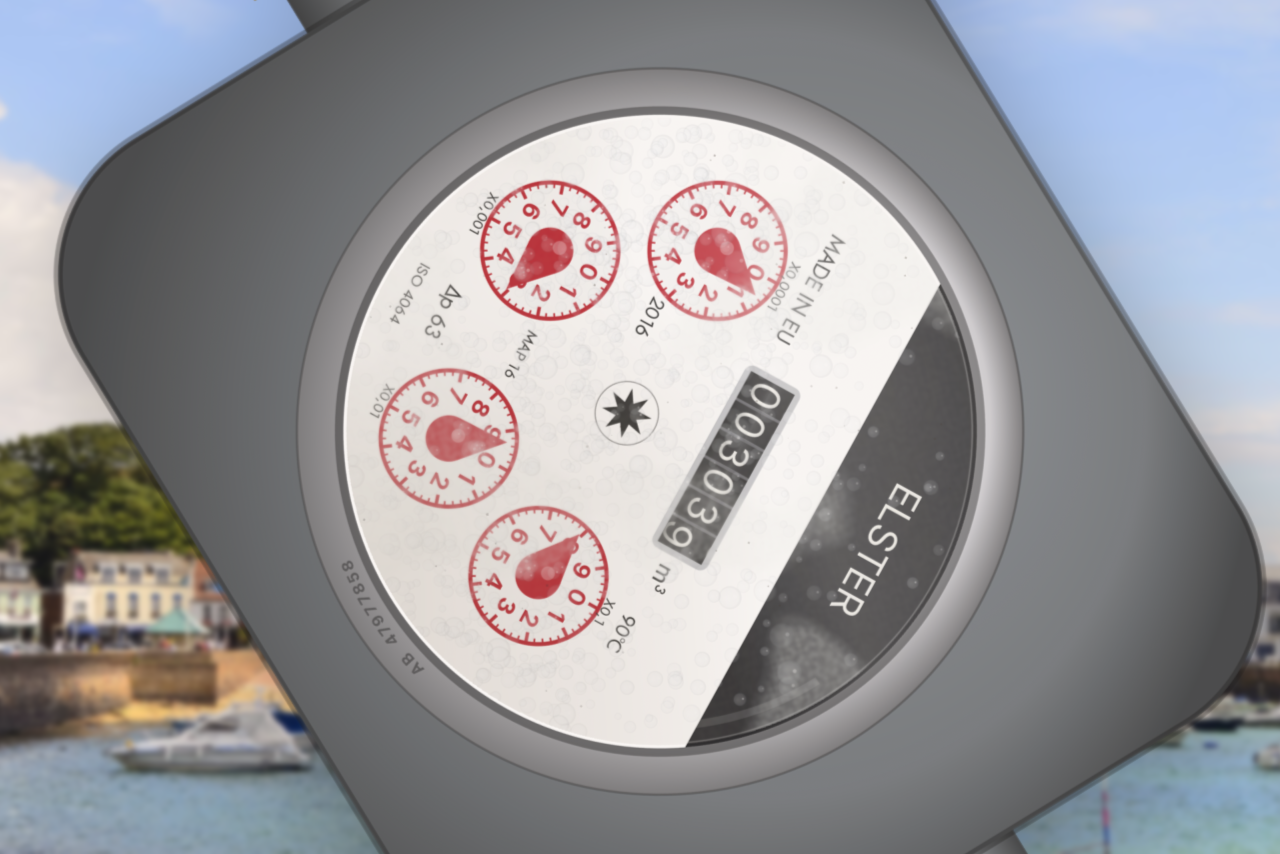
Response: 3038.7930 m³
